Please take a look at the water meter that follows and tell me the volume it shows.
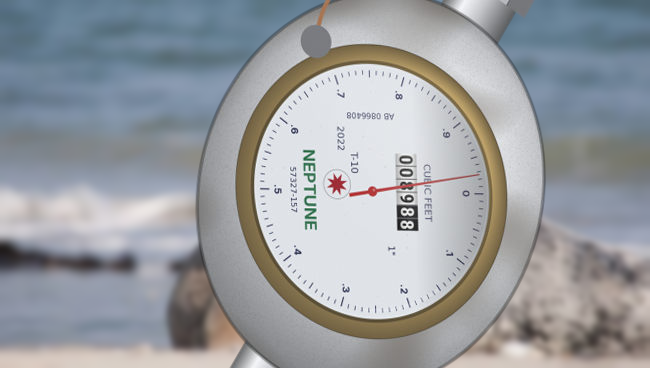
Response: 8987.97 ft³
